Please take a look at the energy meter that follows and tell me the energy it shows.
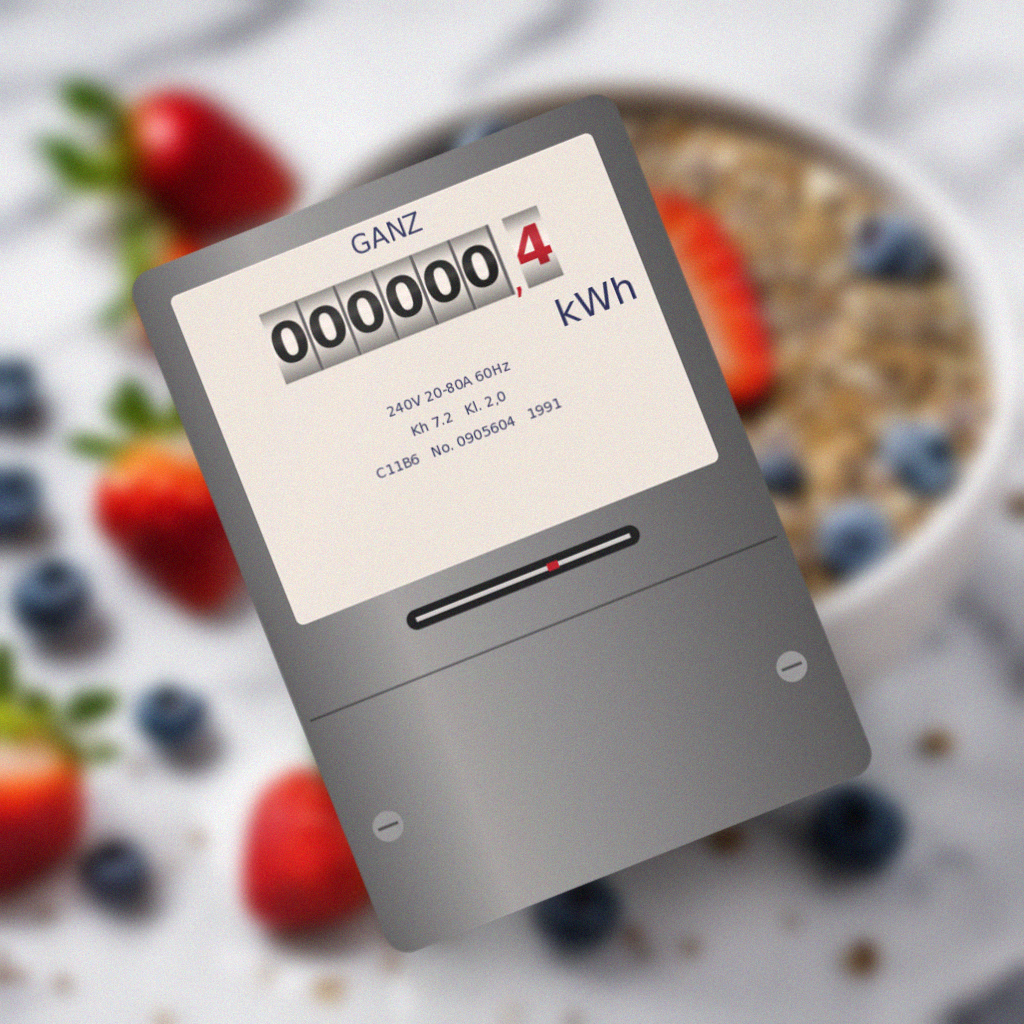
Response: 0.4 kWh
